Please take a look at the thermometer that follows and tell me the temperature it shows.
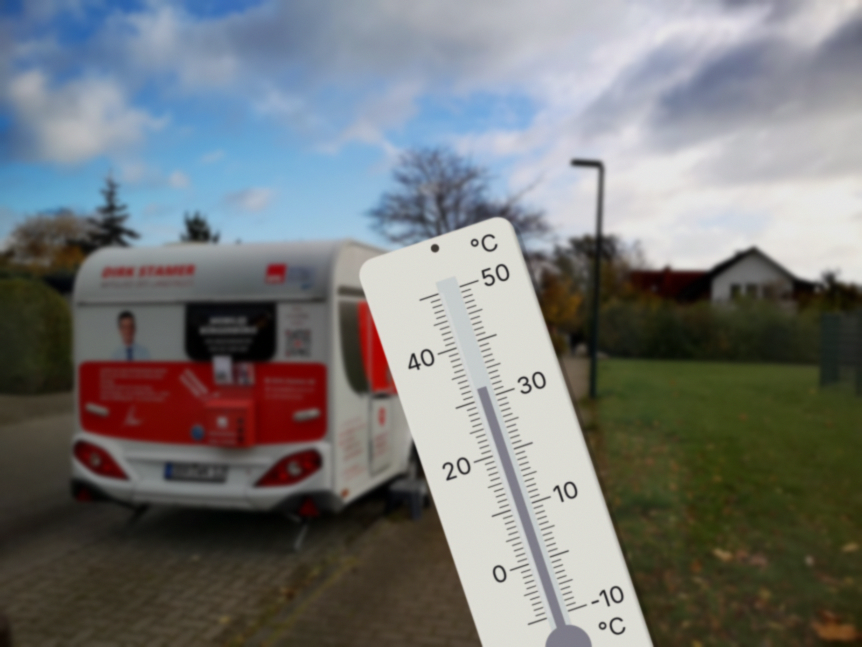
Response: 32 °C
